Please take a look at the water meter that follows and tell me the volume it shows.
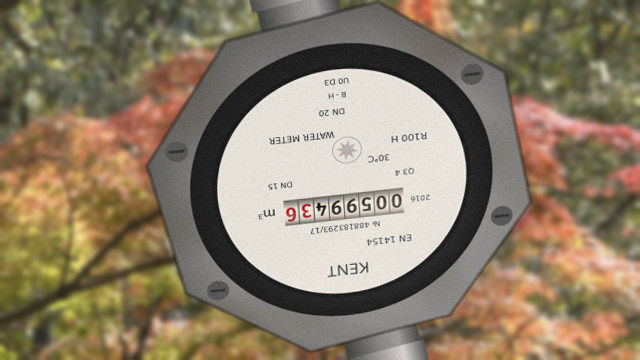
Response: 5994.36 m³
